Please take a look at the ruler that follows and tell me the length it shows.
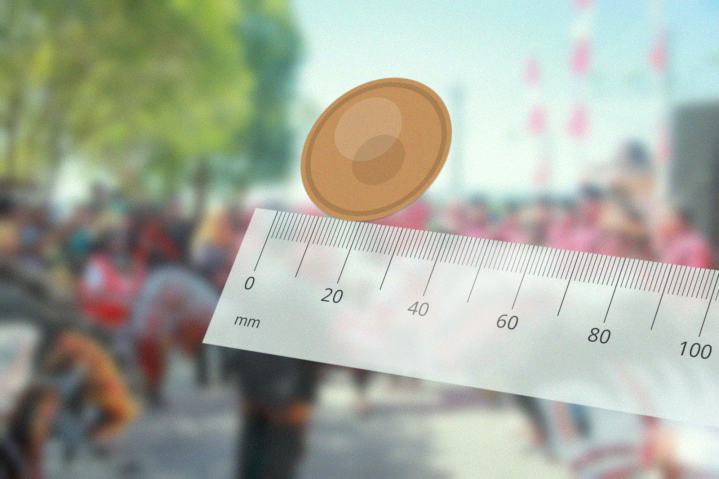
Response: 34 mm
